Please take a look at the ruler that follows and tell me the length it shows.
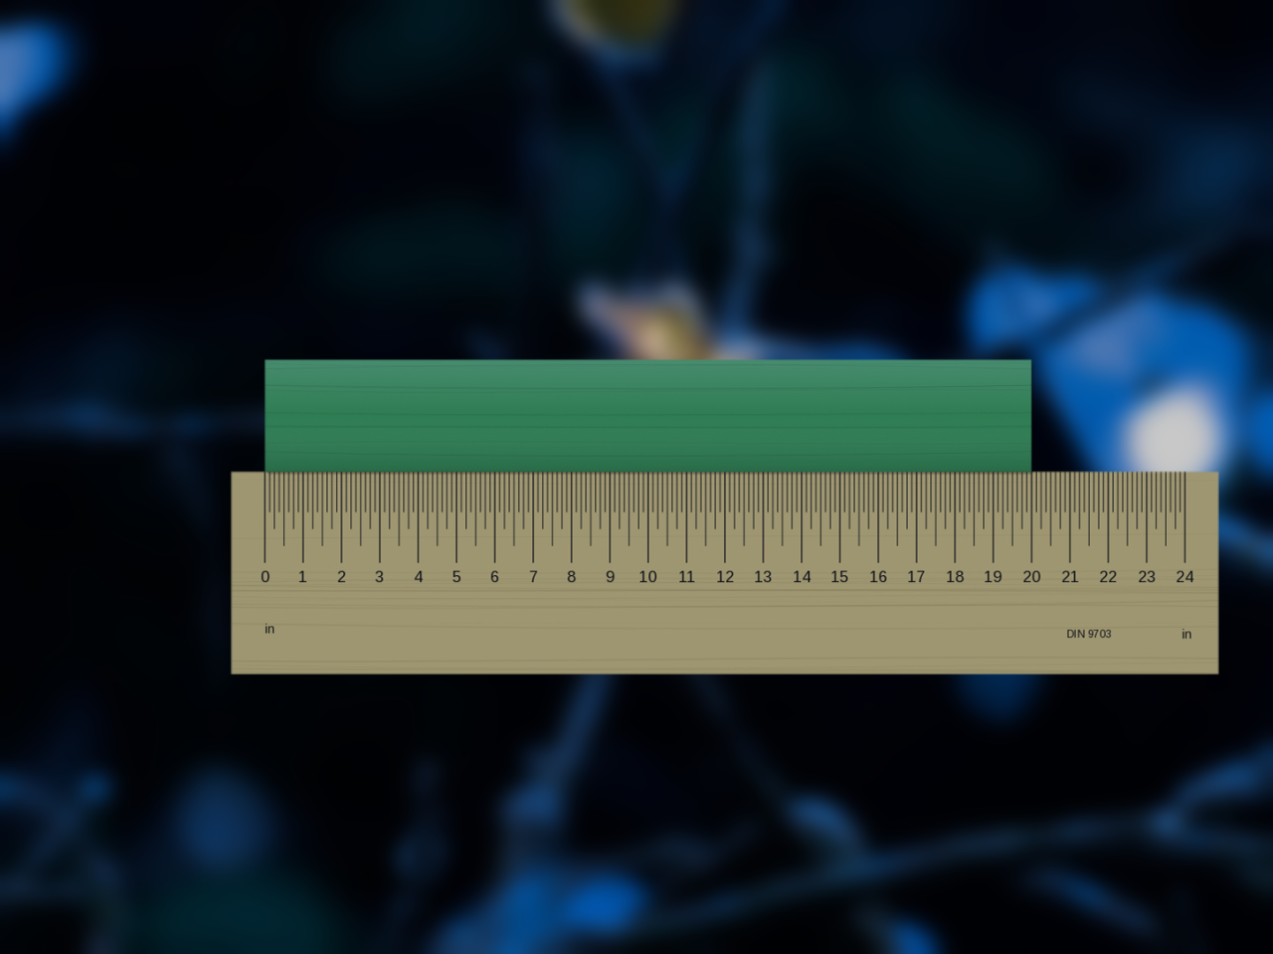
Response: 20 in
